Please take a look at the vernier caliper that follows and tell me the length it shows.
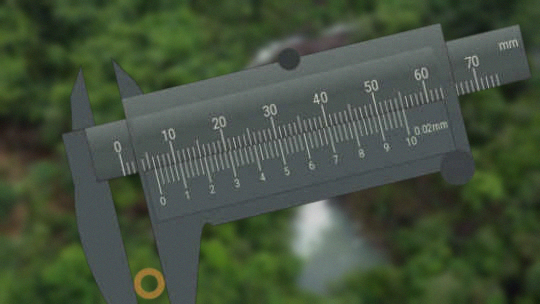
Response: 6.0 mm
